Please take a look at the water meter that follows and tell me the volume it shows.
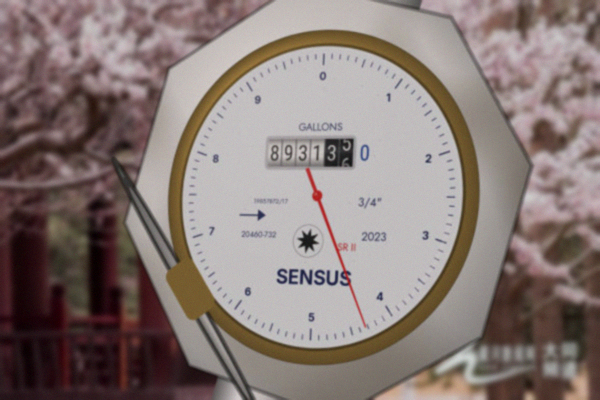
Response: 8931354.3 gal
